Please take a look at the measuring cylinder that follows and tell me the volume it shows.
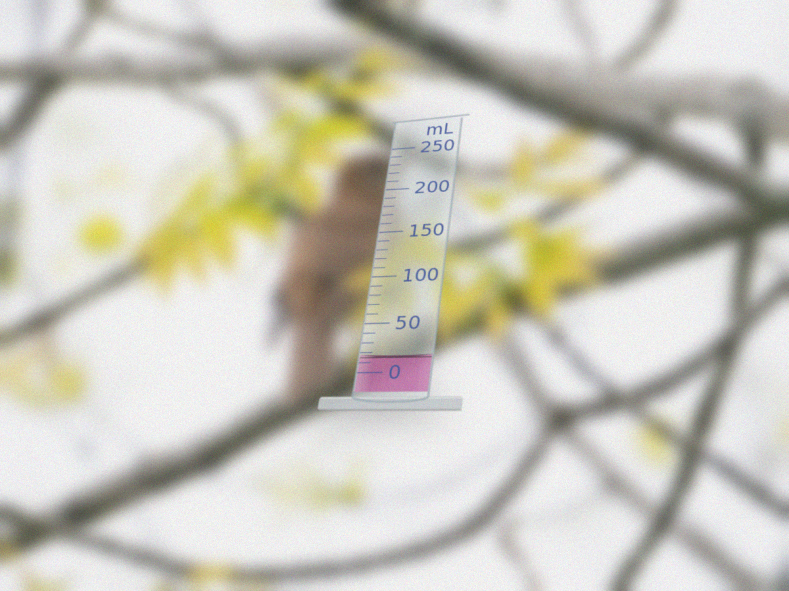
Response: 15 mL
